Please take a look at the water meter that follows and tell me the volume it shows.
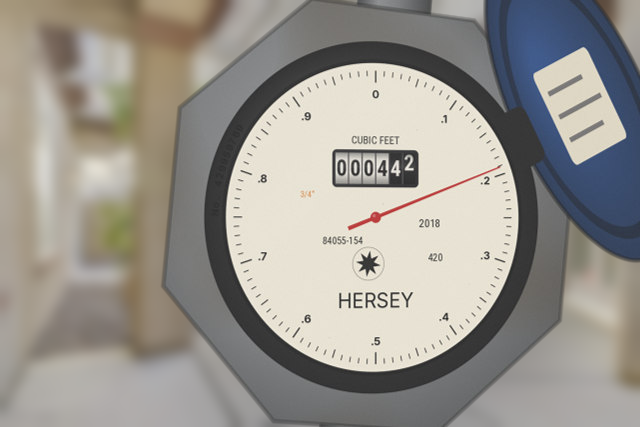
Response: 442.19 ft³
